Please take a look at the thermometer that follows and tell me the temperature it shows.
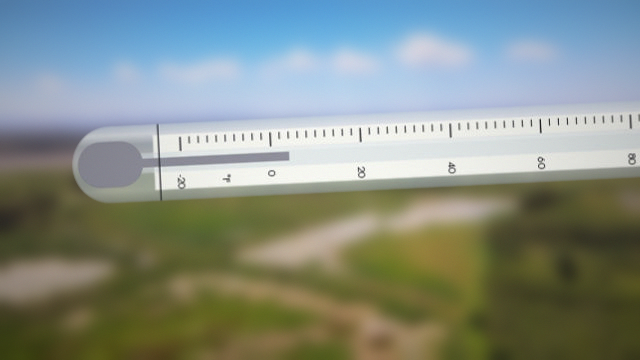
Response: 4 °F
